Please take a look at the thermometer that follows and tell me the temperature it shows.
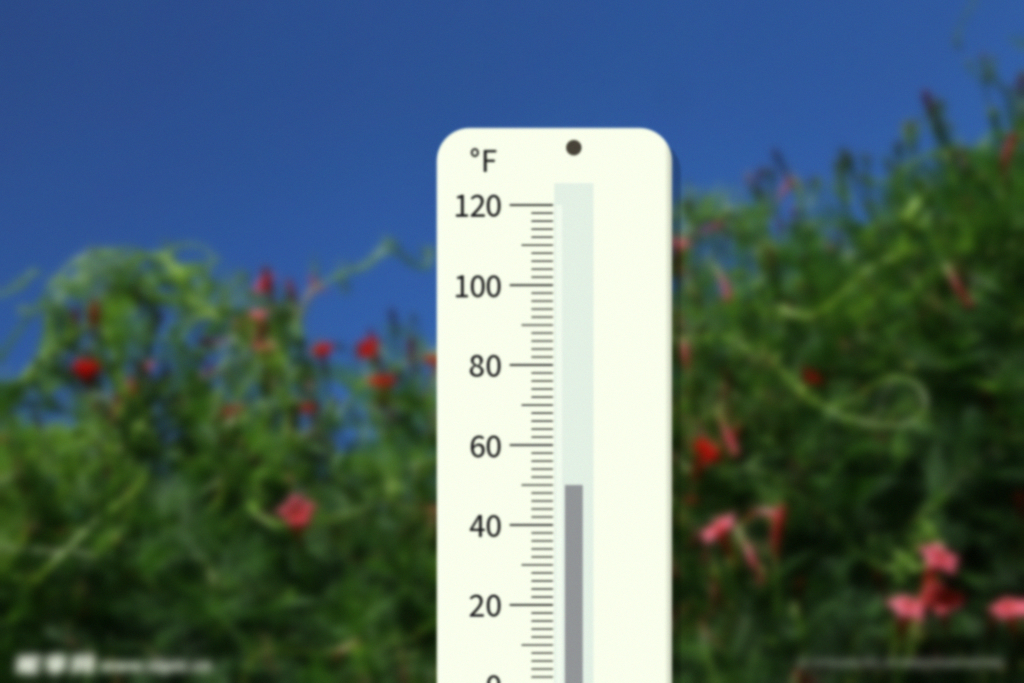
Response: 50 °F
